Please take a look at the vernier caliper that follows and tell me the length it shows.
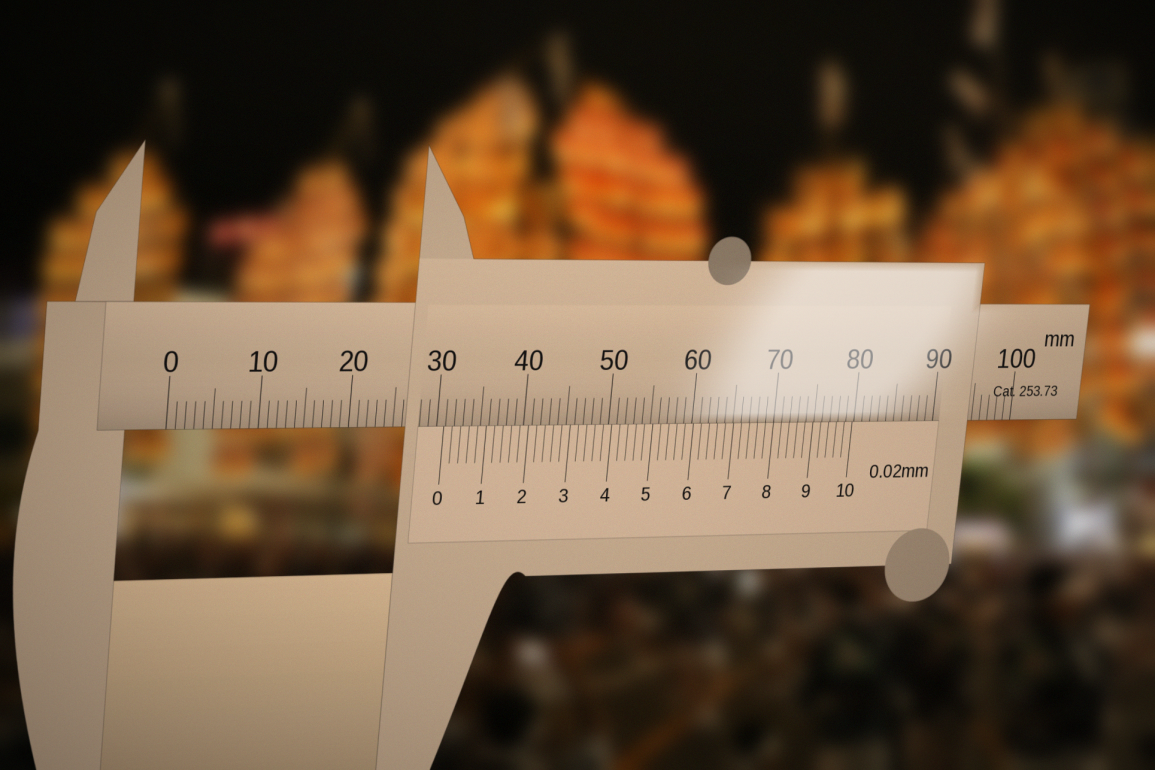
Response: 30.8 mm
